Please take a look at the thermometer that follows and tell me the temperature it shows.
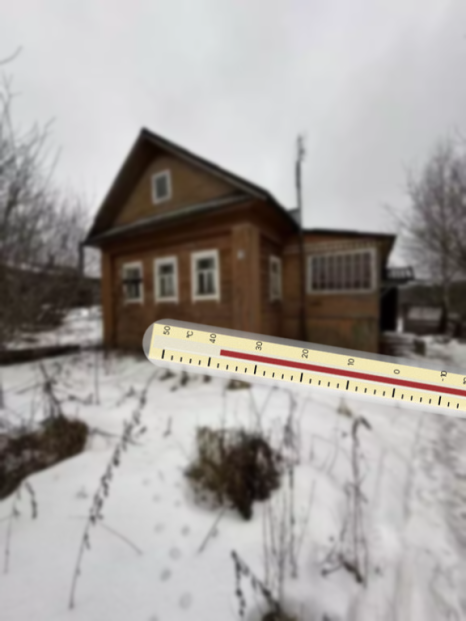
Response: 38 °C
